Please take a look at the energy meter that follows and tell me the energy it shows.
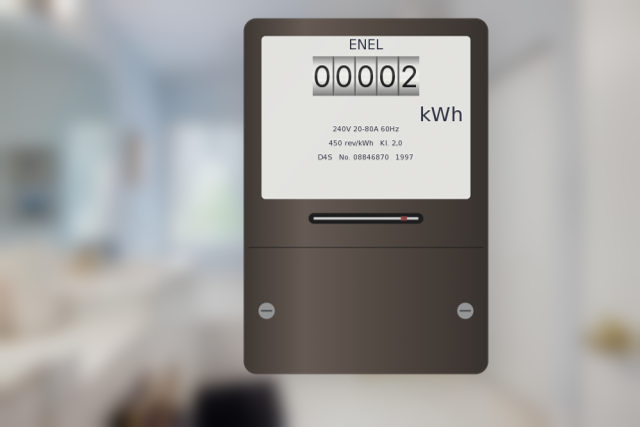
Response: 2 kWh
